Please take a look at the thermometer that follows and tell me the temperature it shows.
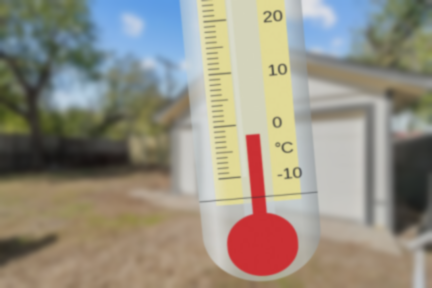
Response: -2 °C
